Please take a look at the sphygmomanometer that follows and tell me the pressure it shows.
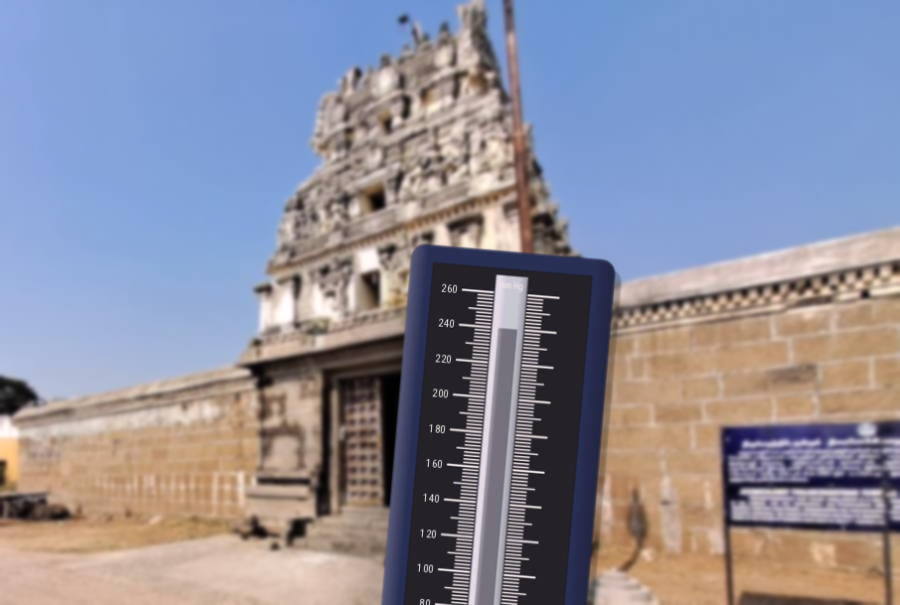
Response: 240 mmHg
